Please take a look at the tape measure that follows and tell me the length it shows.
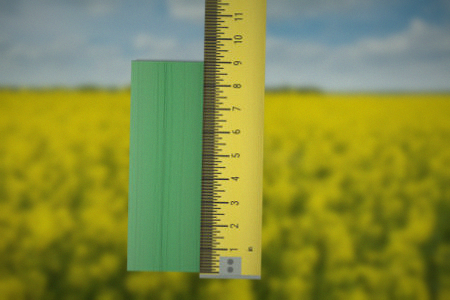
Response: 9 in
